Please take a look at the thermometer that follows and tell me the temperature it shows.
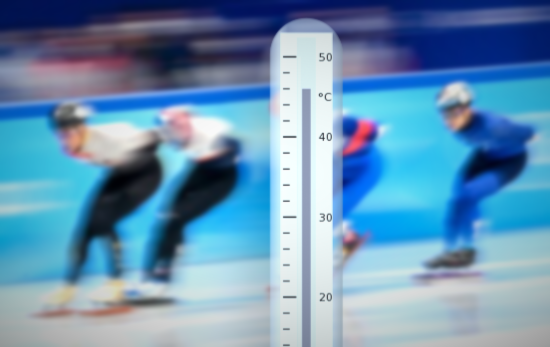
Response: 46 °C
